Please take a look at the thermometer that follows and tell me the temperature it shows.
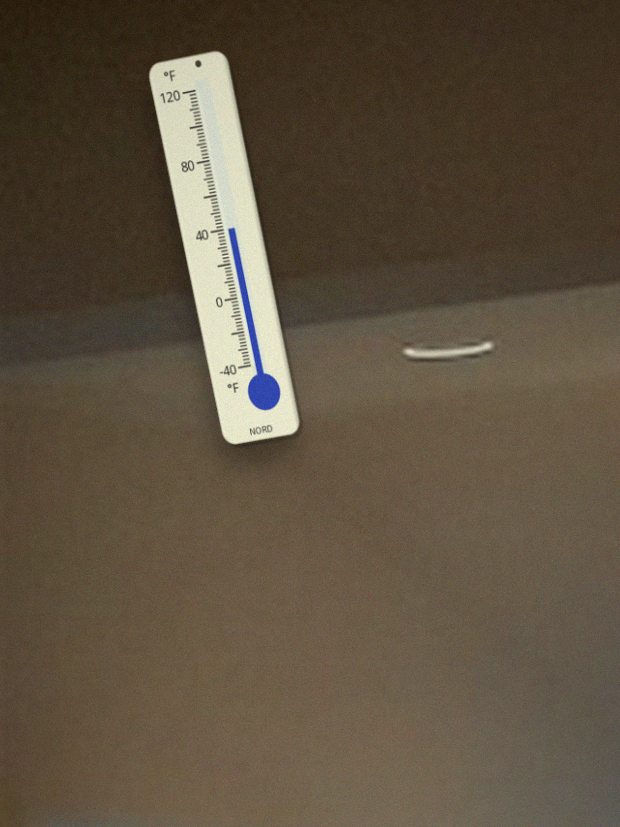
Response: 40 °F
